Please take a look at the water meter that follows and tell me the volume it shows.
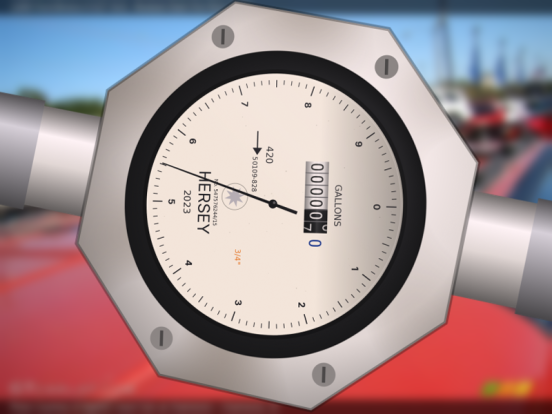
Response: 65.5 gal
